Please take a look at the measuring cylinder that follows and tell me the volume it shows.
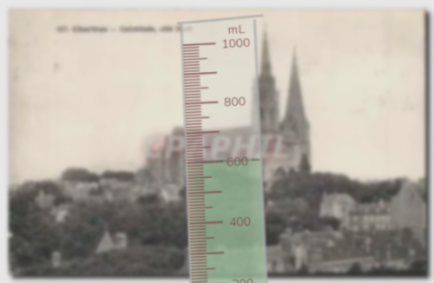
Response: 600 mL
